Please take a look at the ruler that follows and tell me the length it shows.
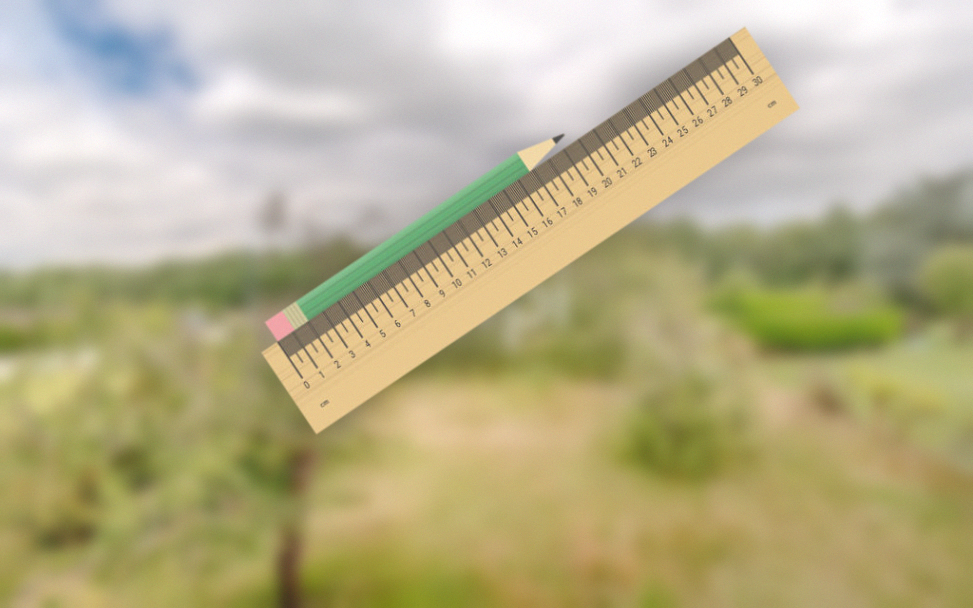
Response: 19.5 cm
